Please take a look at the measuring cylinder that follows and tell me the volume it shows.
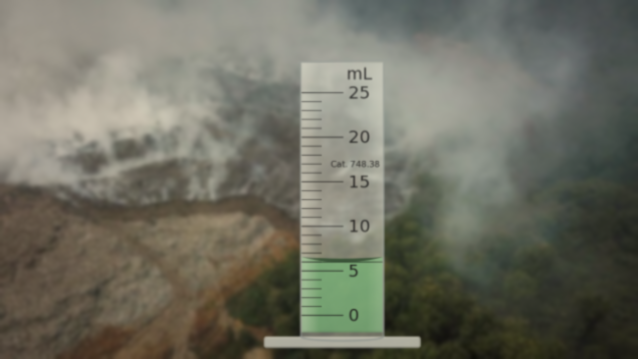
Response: 6 mL
